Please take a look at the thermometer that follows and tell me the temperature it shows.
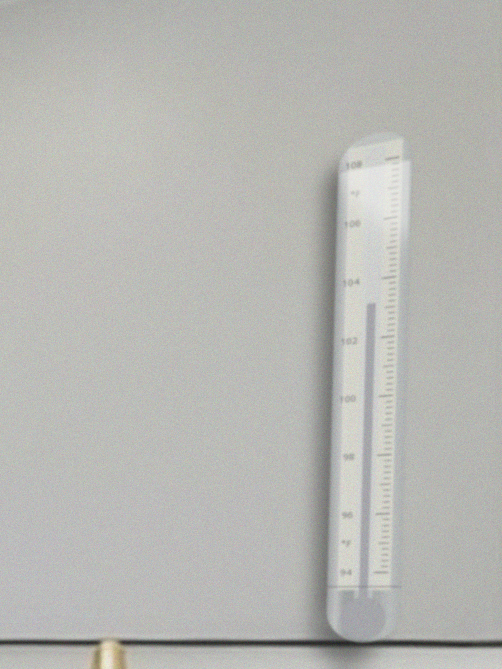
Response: 103.2 °F
